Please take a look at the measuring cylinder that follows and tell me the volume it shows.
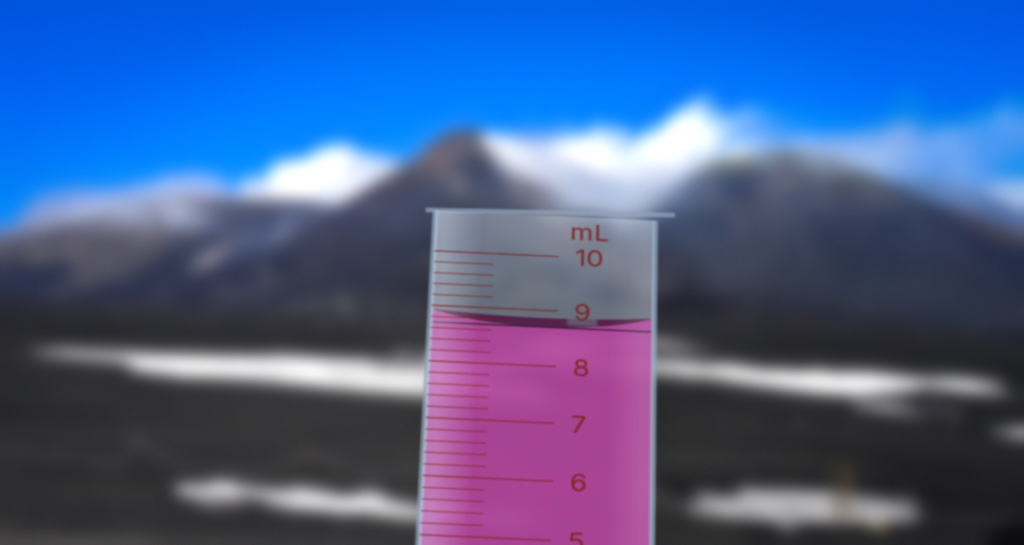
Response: 8.7 mL
